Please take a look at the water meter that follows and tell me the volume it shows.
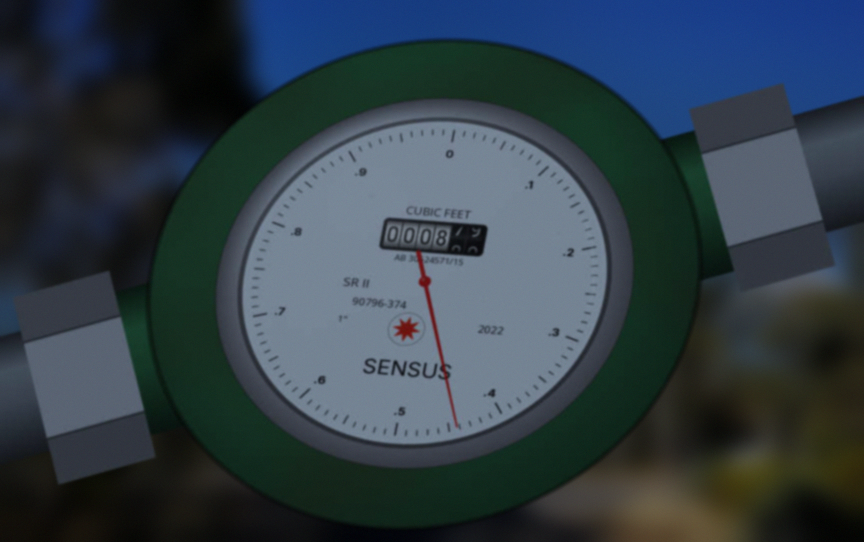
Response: 879.44 ft³
